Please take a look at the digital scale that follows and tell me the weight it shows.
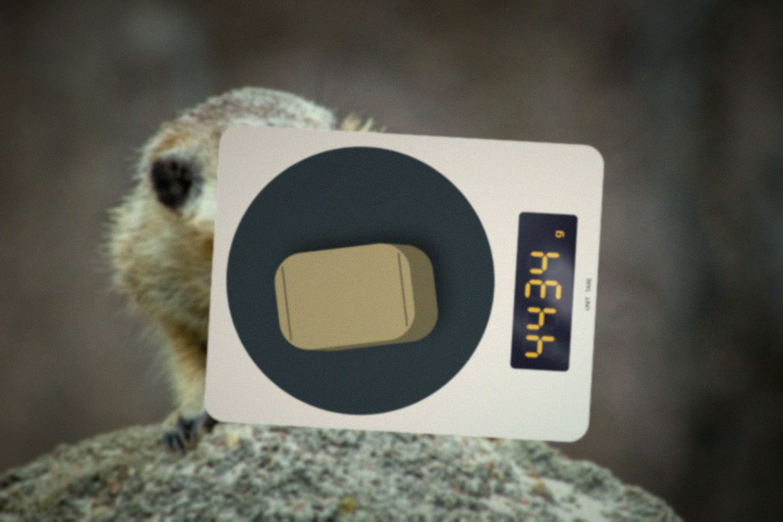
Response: 4434 g
